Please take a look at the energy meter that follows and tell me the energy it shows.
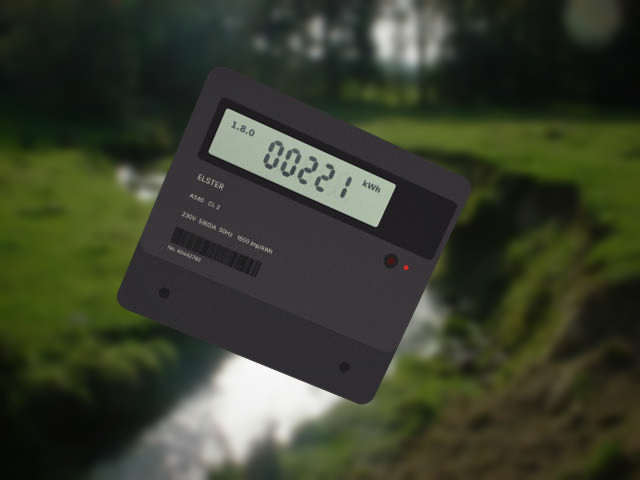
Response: 221 kWh
